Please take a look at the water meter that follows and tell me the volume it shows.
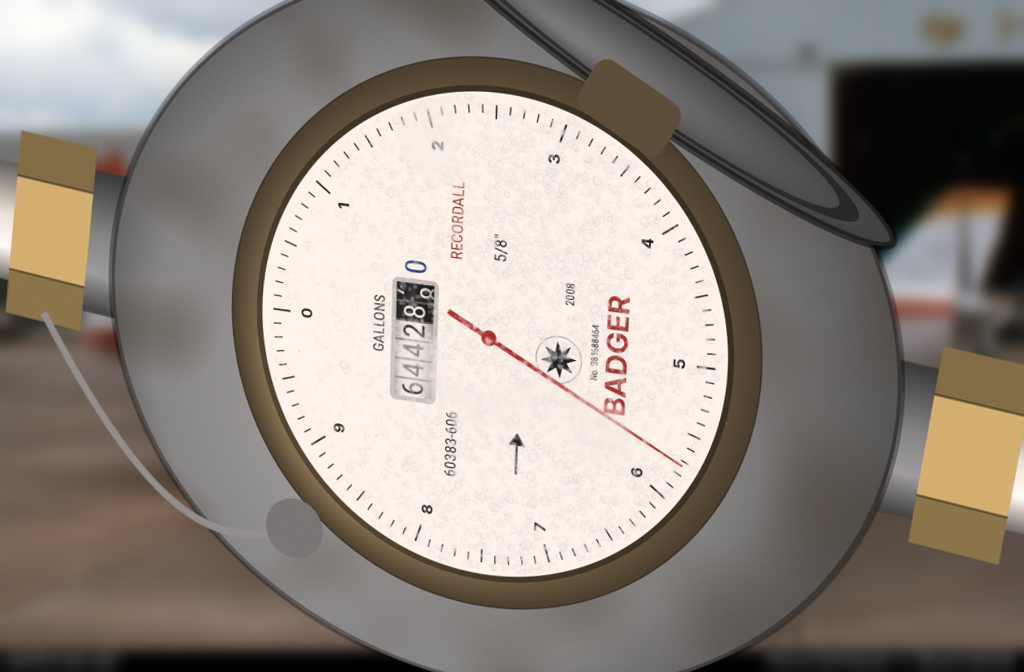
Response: 6442875.7 gal
